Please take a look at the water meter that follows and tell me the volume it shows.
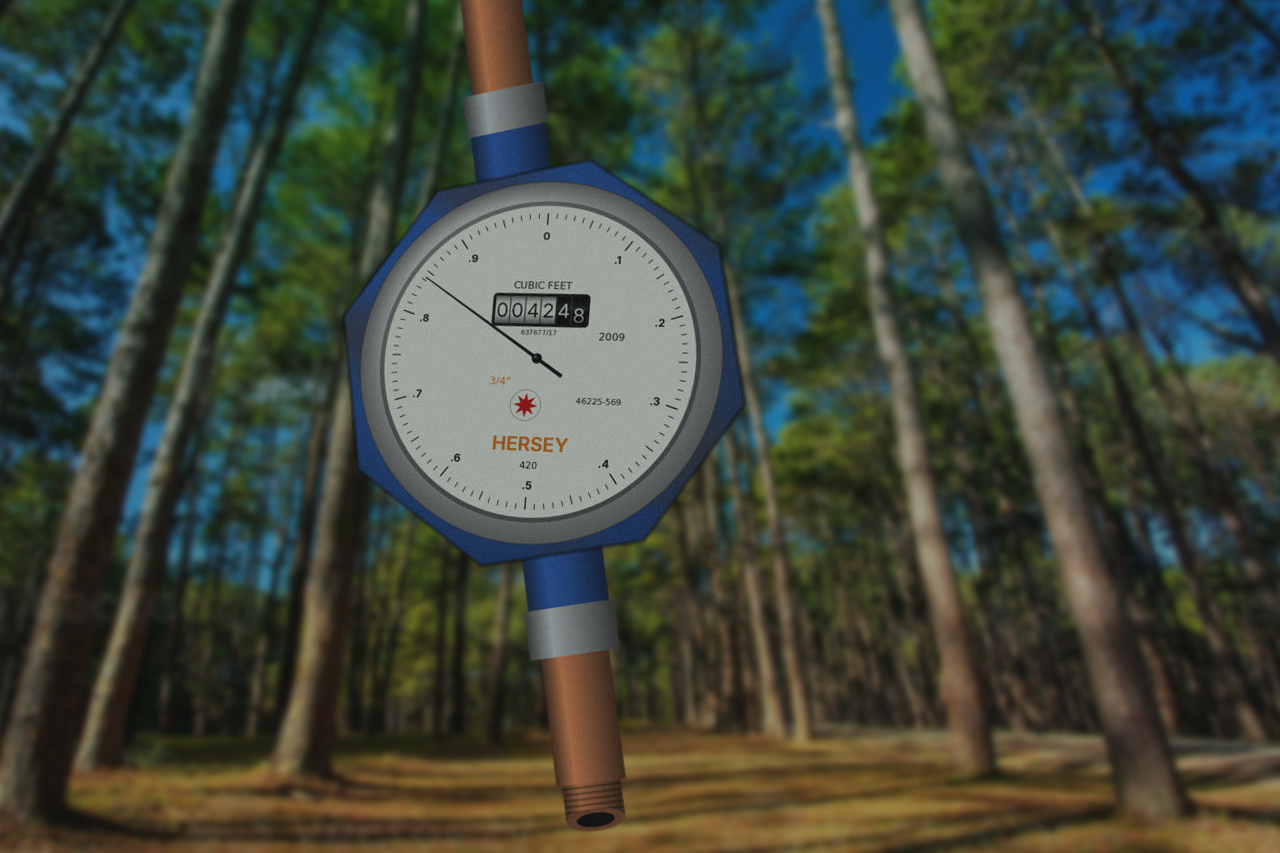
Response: 4247.84 ft³
